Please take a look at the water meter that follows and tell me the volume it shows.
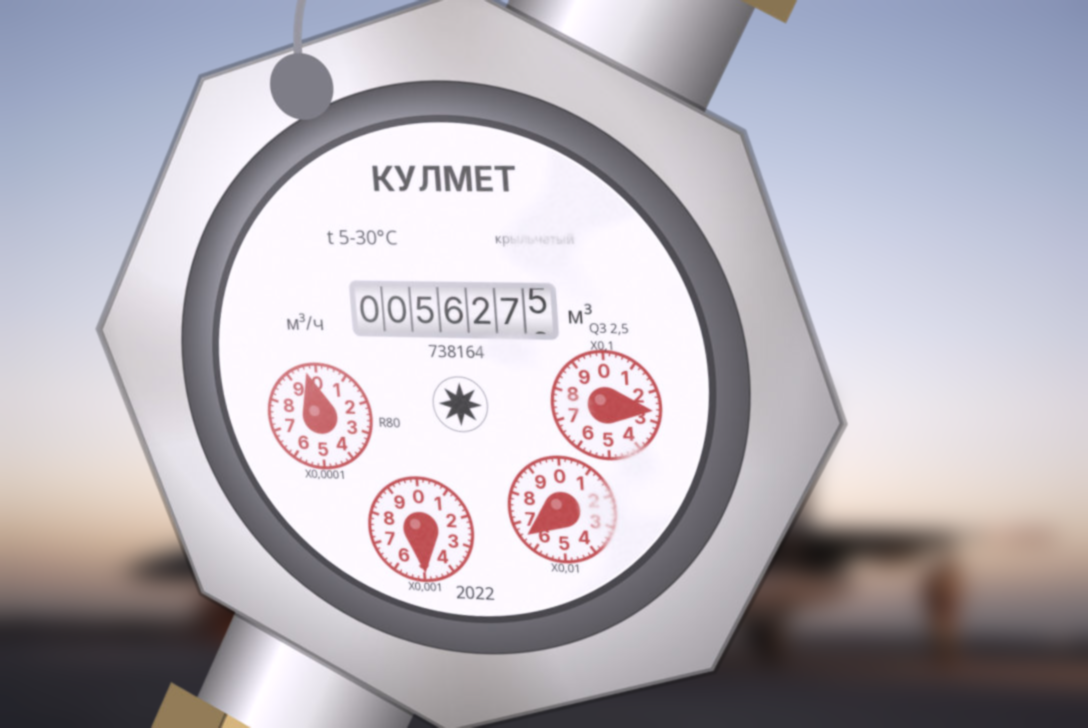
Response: 56275.2649 m³
